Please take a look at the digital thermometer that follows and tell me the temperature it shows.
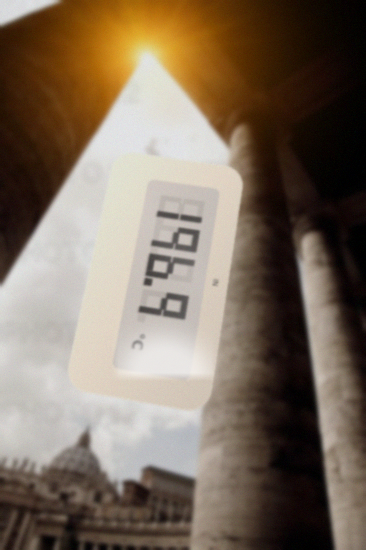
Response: 196.9 °C
